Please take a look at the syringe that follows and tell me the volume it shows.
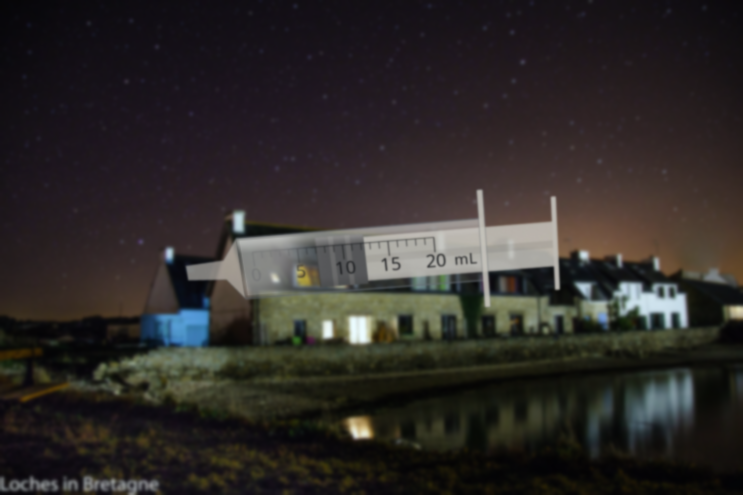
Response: 7 mL
